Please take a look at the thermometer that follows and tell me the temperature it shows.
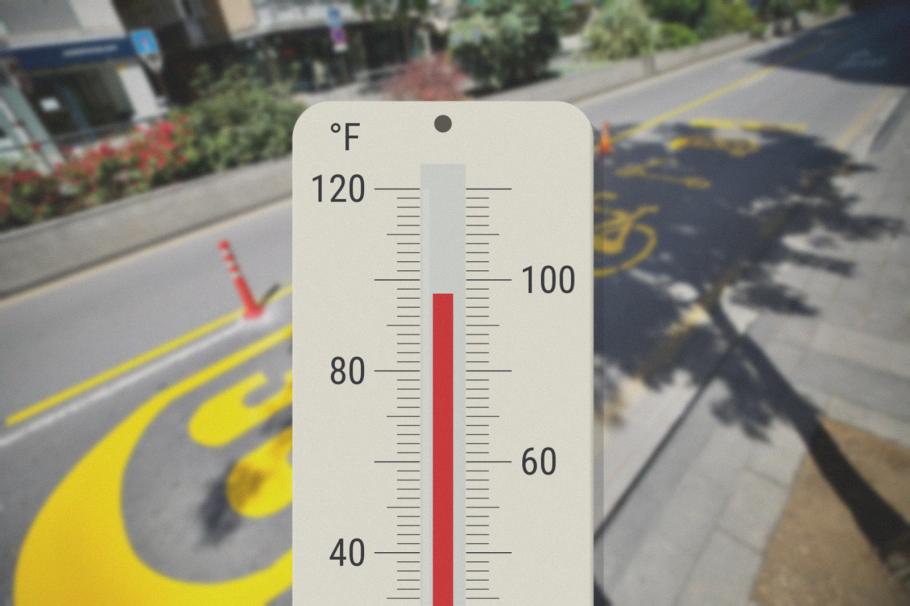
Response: 97 °F
